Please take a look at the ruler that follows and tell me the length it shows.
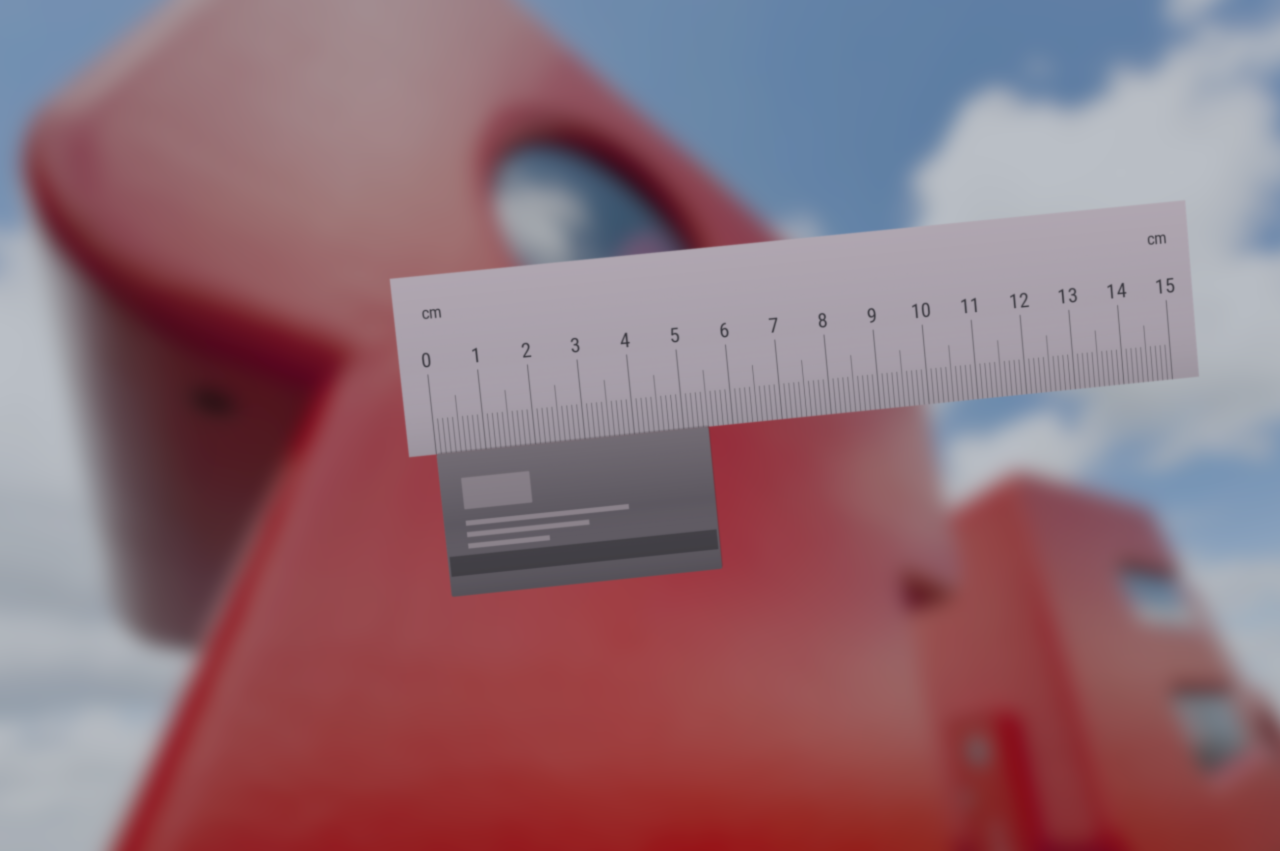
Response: 5.5 cm
